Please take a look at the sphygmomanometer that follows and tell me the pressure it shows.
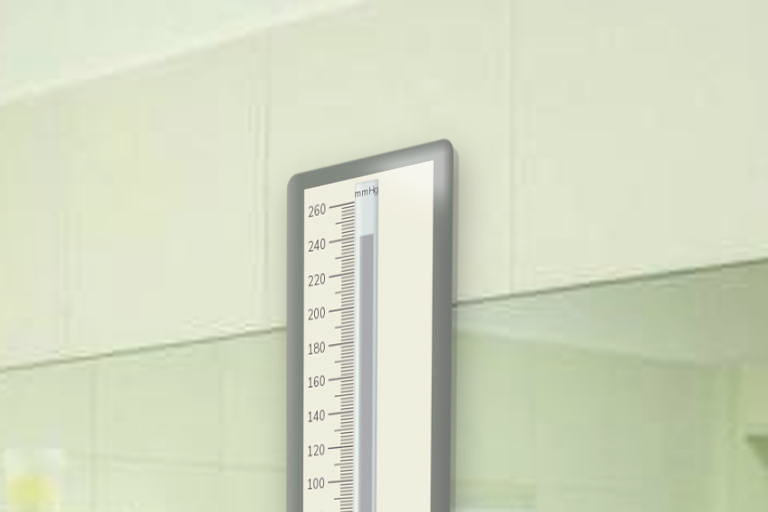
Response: 240 mmHg
